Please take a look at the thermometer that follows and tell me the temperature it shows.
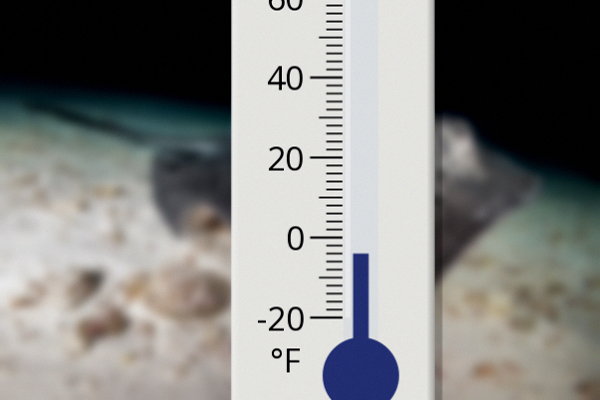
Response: -4 °F
